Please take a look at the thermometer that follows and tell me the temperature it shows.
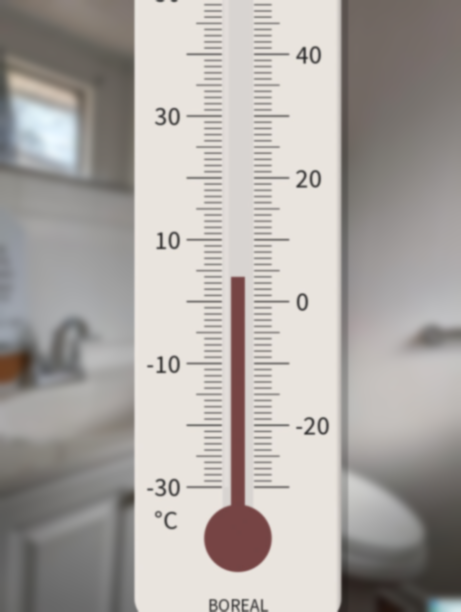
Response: 4 °C
